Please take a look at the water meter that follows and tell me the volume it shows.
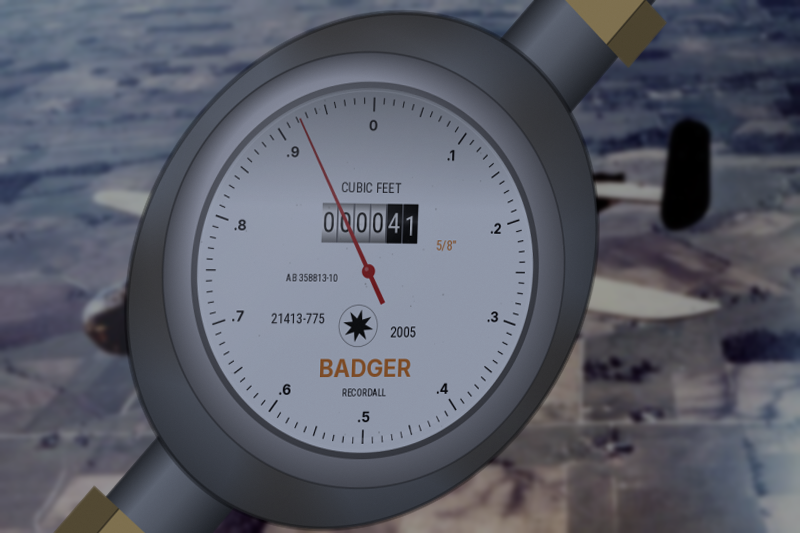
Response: 40.92 ft³
